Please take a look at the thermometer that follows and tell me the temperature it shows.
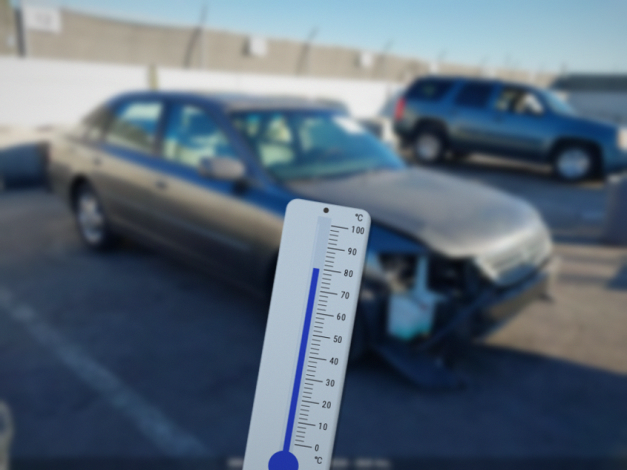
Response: 80 °C
